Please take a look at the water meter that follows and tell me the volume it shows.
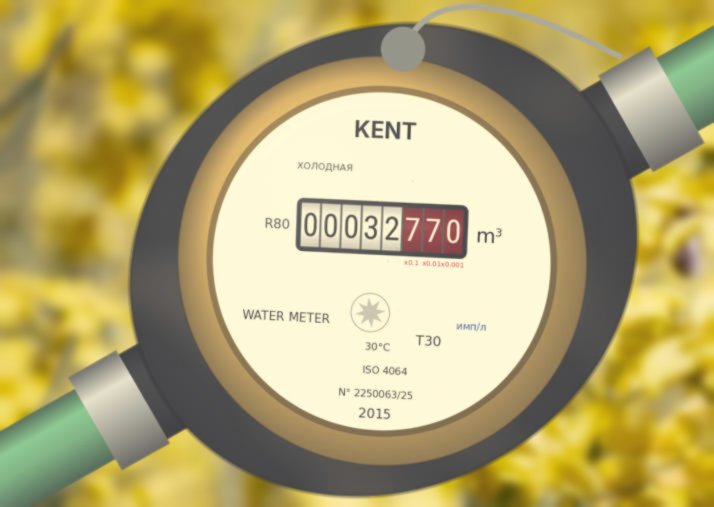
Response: 32.770 m³
